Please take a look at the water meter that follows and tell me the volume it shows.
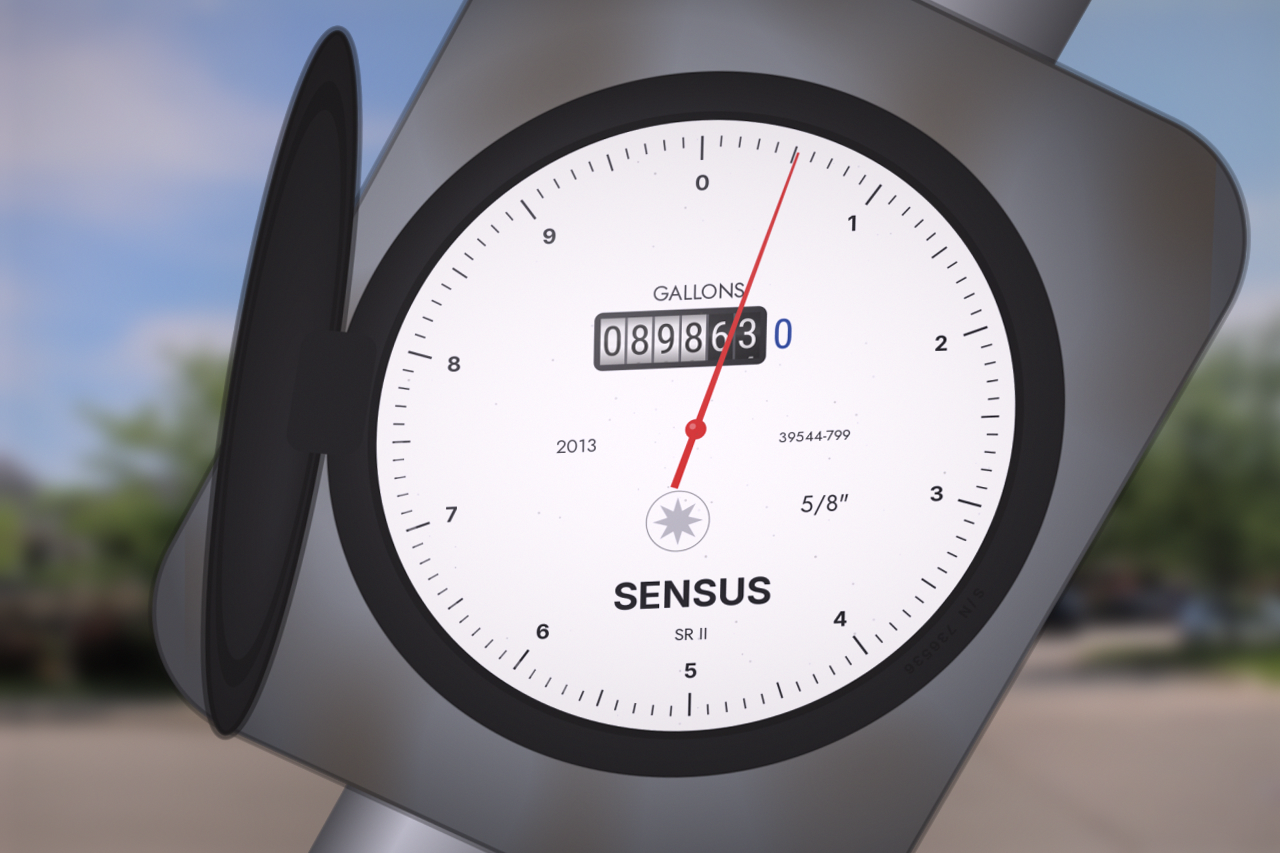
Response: 898630.5 gal
